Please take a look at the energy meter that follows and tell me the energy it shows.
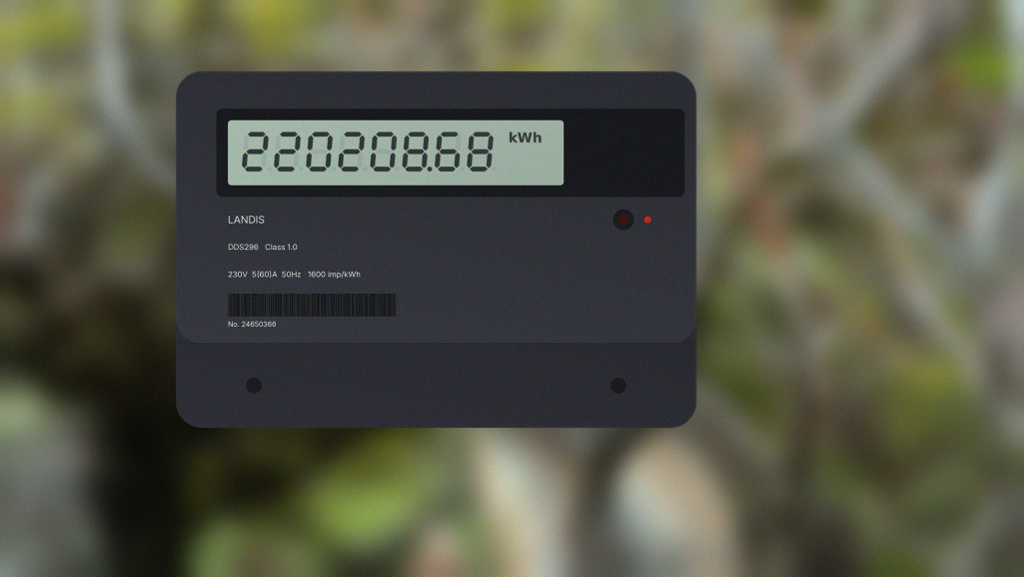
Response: 220208.68 kWh
